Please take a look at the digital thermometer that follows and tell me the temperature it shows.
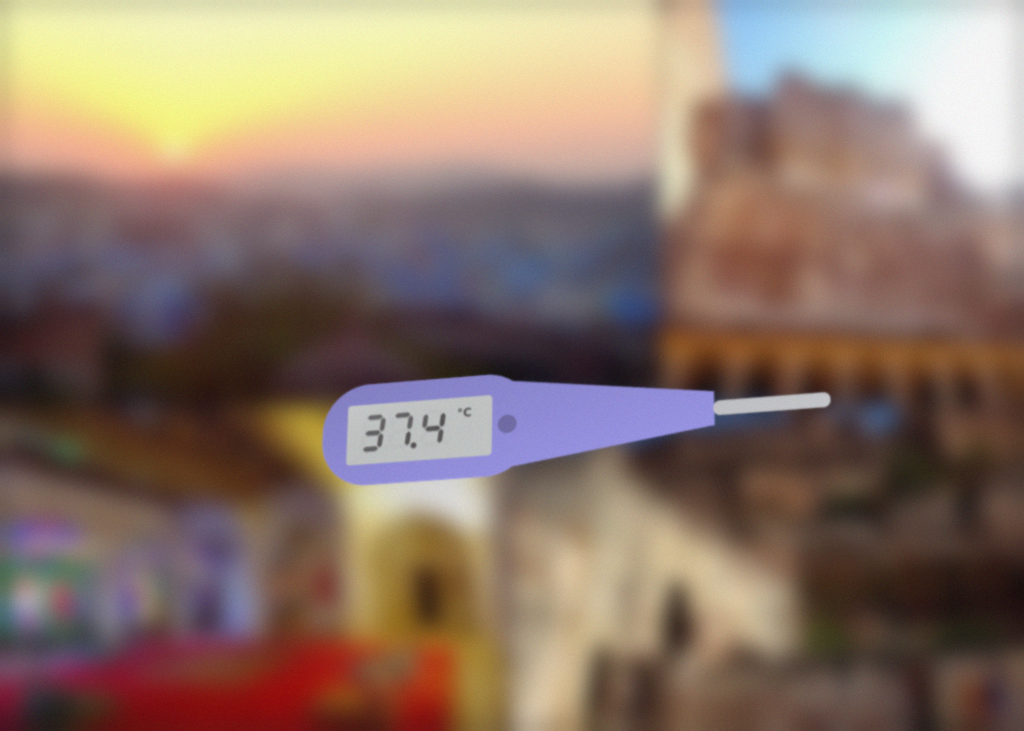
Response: 37.4 °C
